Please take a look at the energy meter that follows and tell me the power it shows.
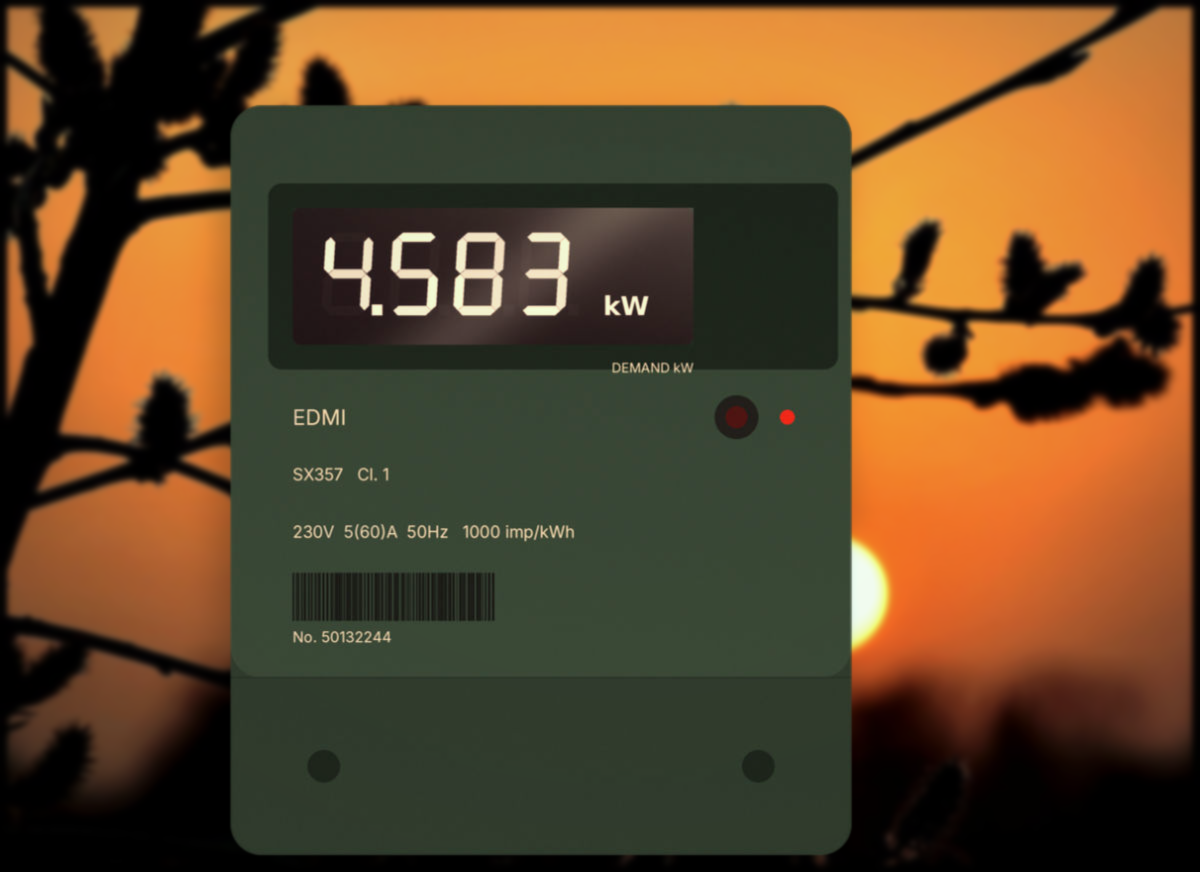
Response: 4.583 kW
